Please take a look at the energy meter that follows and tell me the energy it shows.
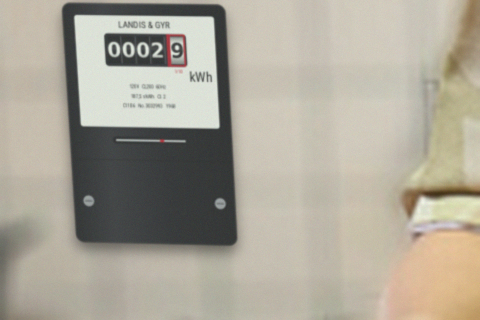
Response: 2.9 kWh
